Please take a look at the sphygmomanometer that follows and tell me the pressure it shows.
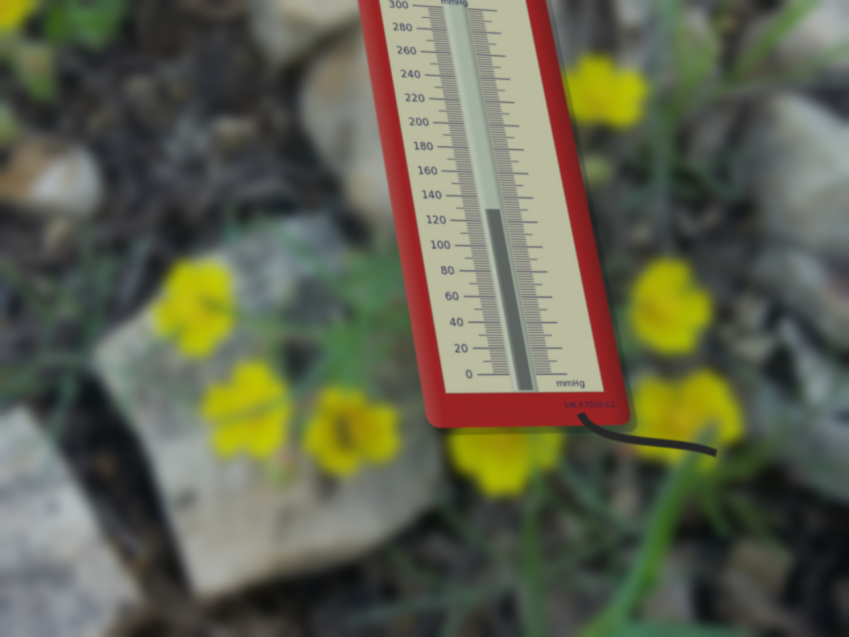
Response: 130 mmHg
